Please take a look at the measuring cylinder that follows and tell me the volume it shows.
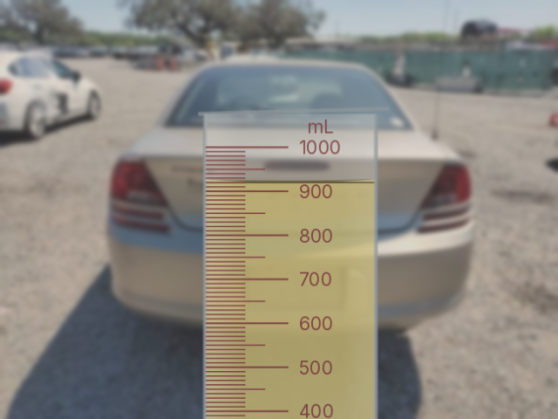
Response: 920 mL
